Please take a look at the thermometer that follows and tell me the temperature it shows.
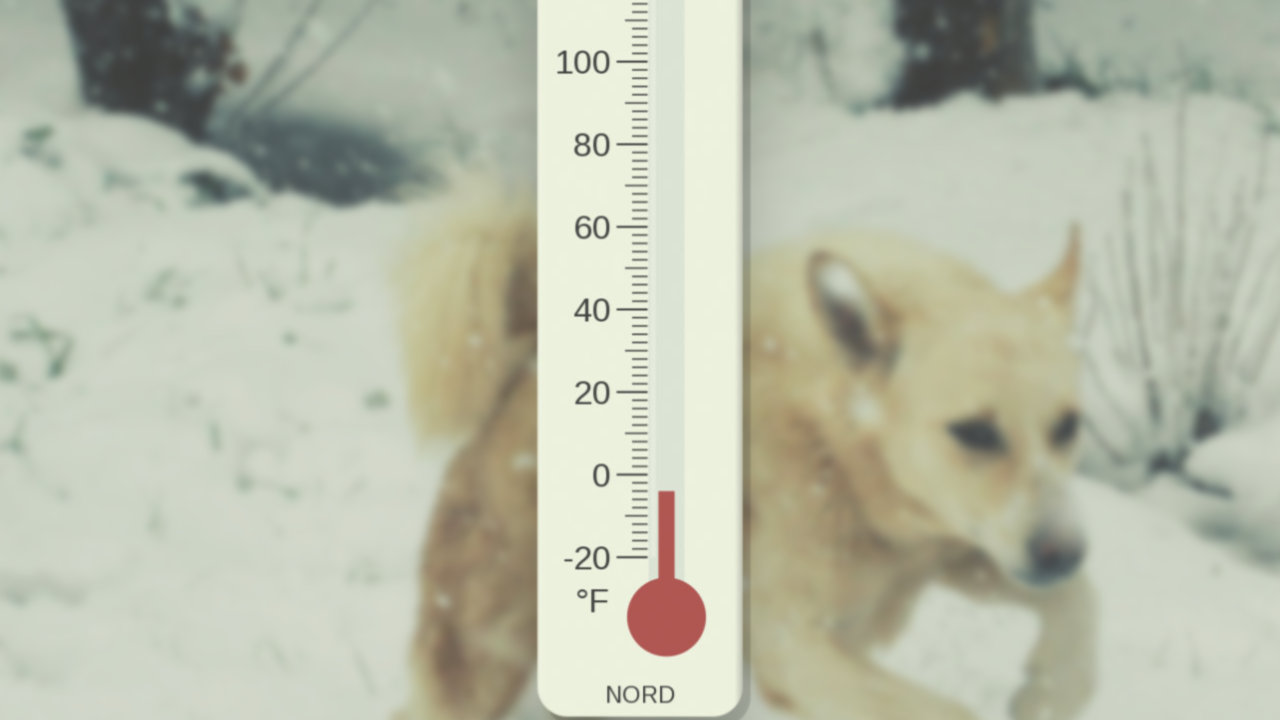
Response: -4 °F
